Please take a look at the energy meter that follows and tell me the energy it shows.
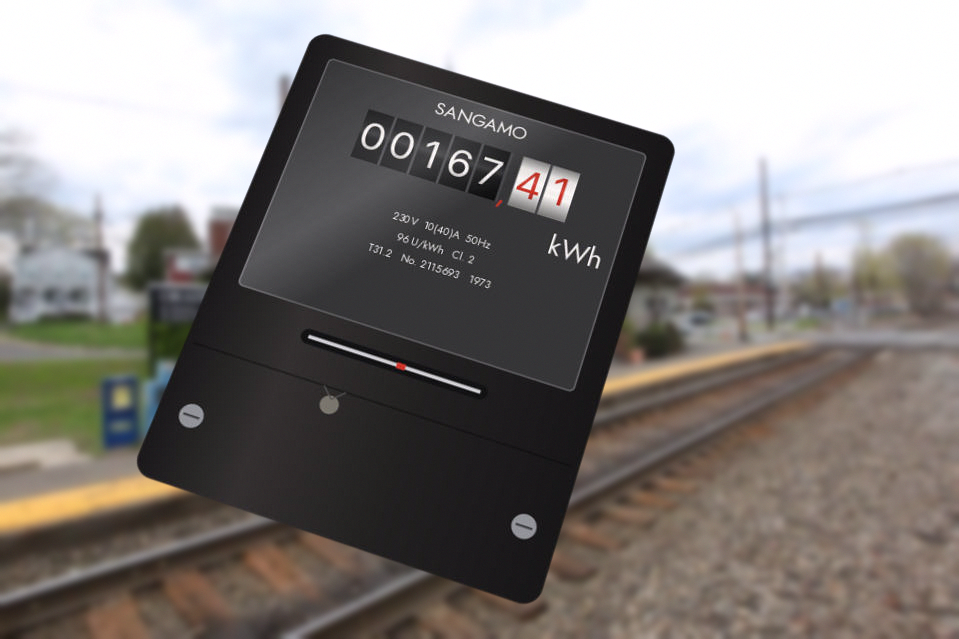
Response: 167.41 kWh
